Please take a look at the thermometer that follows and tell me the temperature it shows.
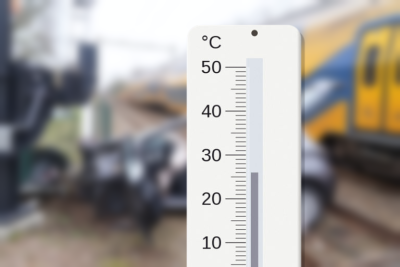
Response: 26 °C
